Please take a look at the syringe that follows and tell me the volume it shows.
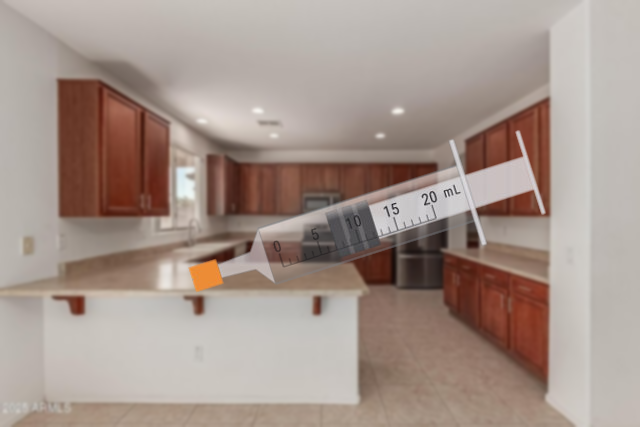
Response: 7 mL
